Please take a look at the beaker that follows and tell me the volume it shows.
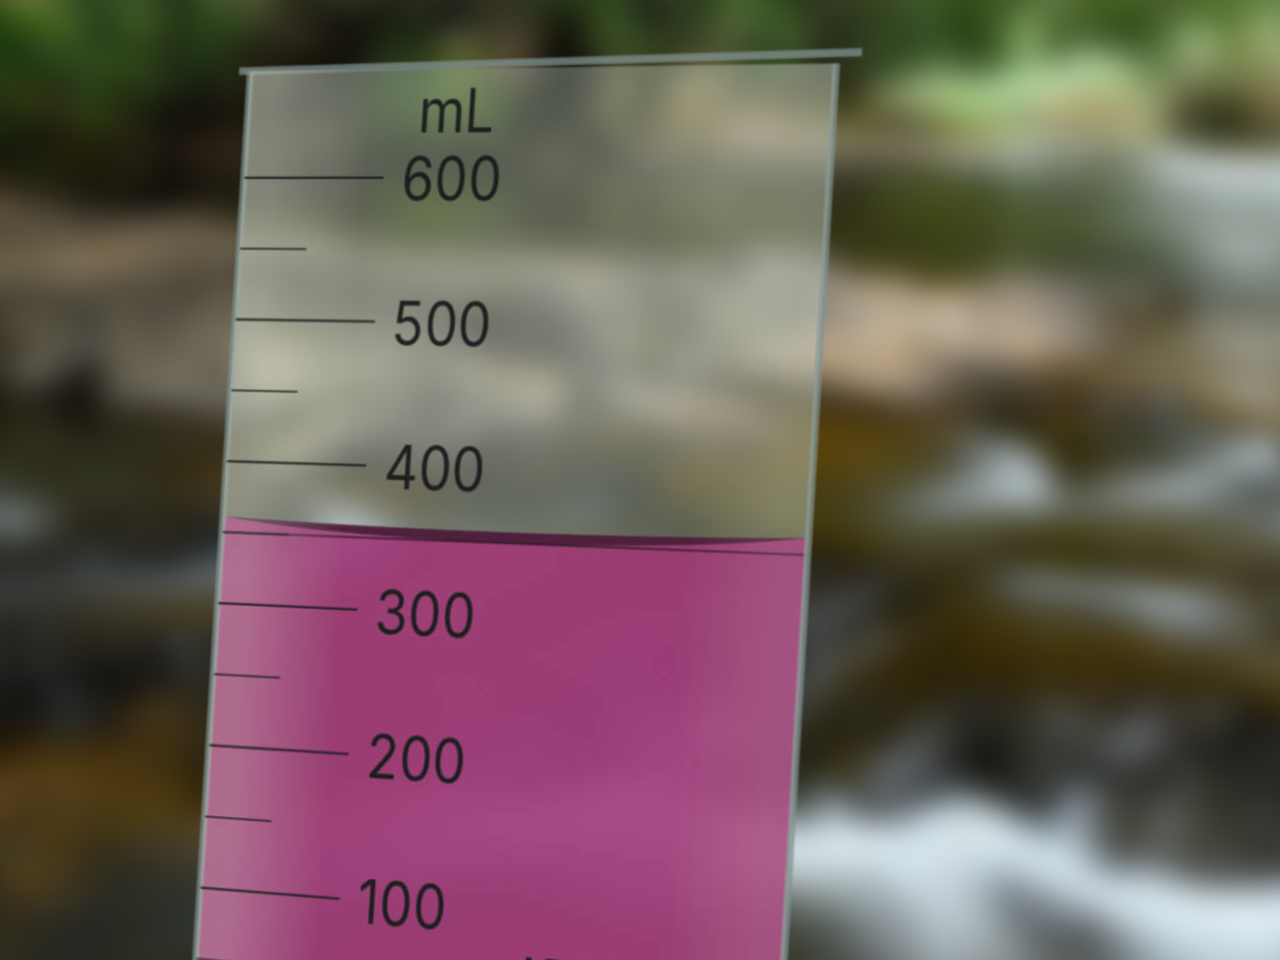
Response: 350 mL
